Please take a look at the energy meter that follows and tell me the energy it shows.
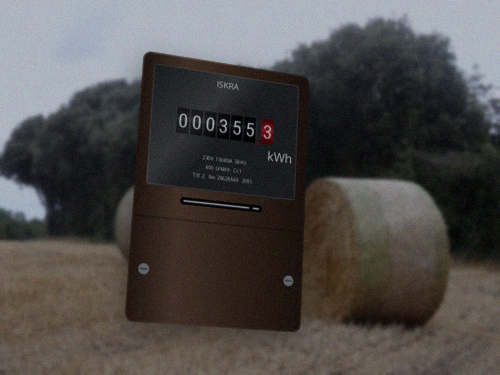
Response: 355.3 kWh
